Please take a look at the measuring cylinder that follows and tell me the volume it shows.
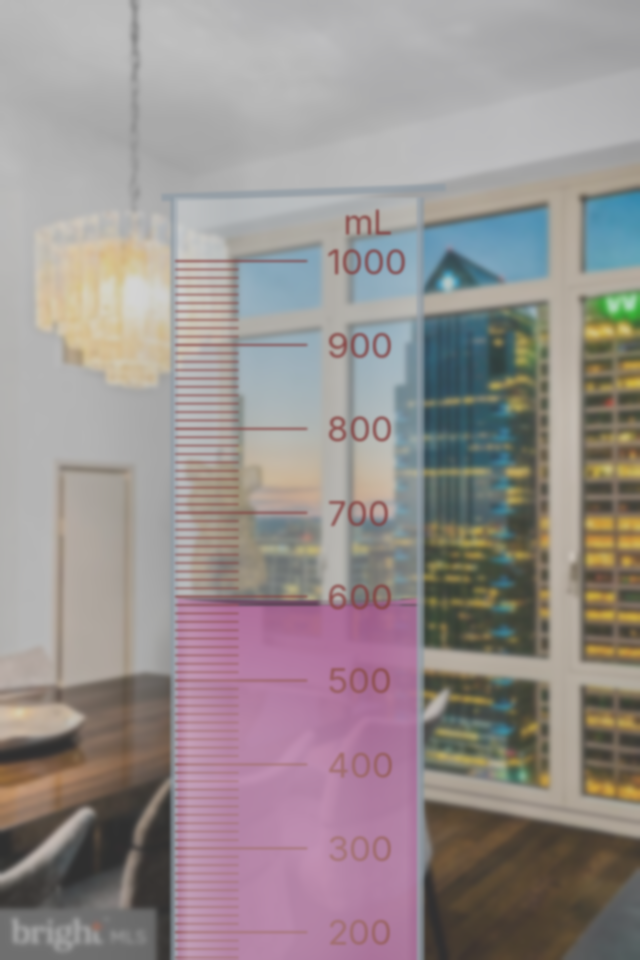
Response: 590 mL
